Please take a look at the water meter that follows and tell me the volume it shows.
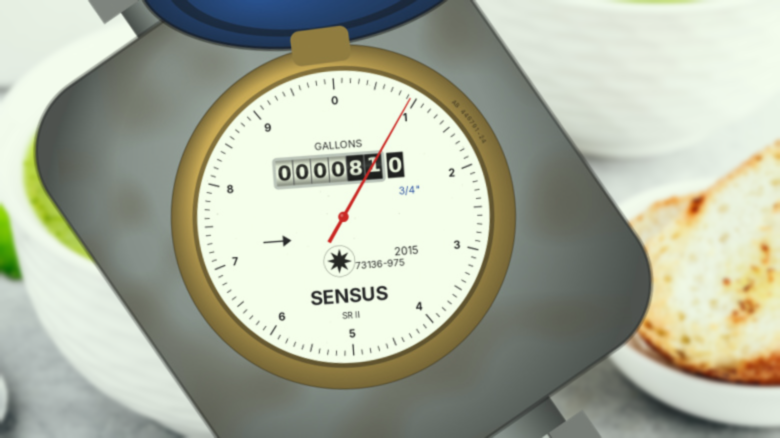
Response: 810.9 gal
